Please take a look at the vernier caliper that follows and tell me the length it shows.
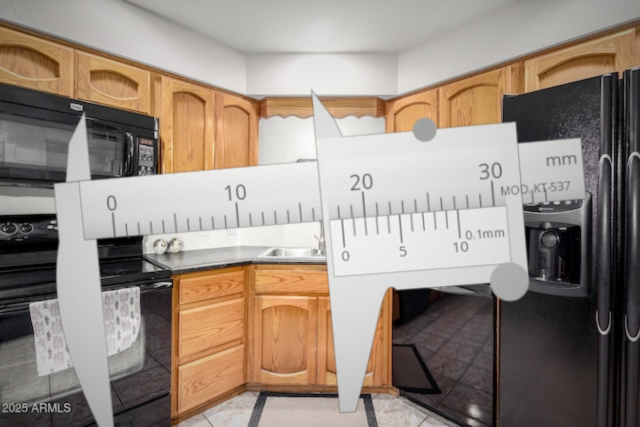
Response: 18.2 mm
